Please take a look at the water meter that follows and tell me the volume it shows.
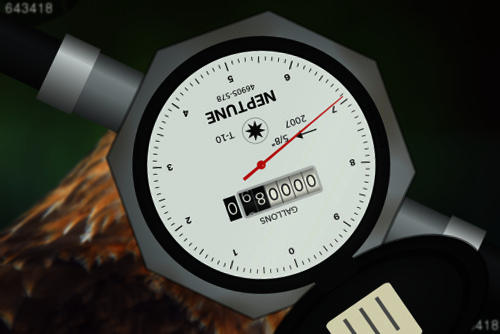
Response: 886.9 gal
